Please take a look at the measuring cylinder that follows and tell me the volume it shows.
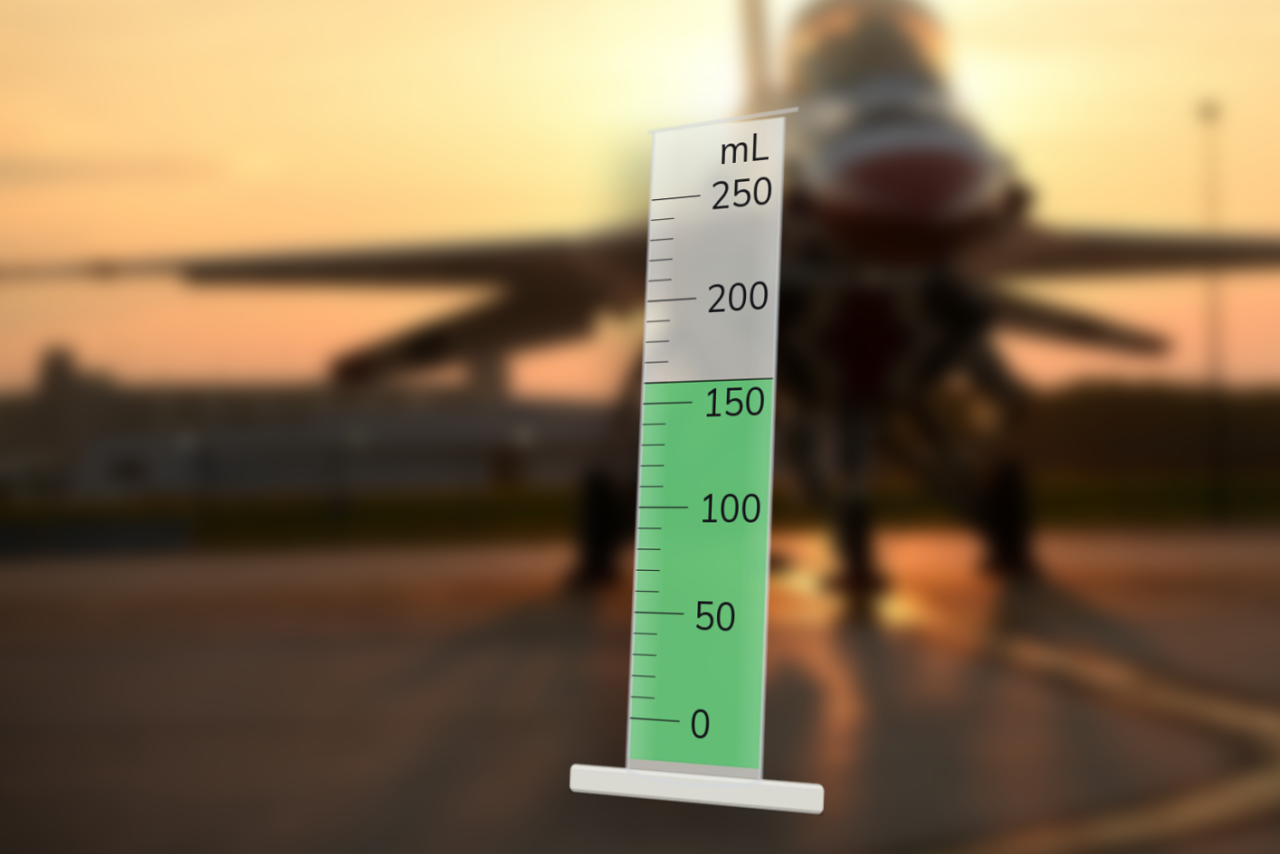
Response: 160 mL
